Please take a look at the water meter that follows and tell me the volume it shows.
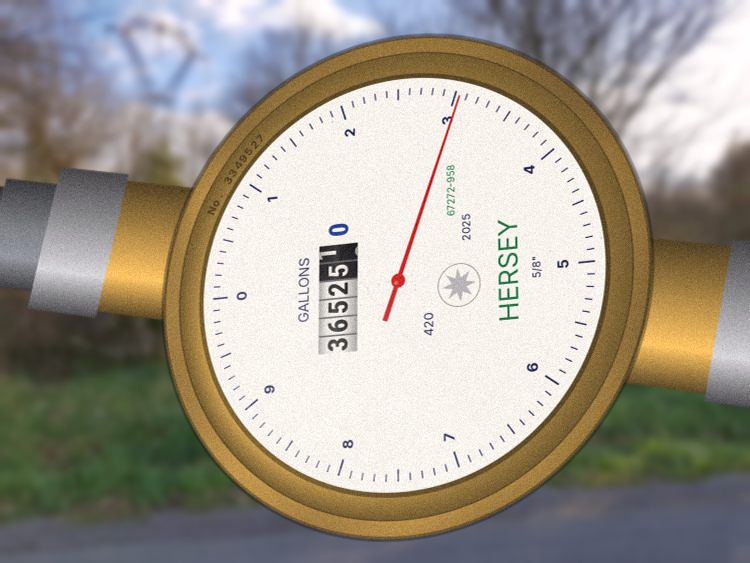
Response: 3652513.0 gal
